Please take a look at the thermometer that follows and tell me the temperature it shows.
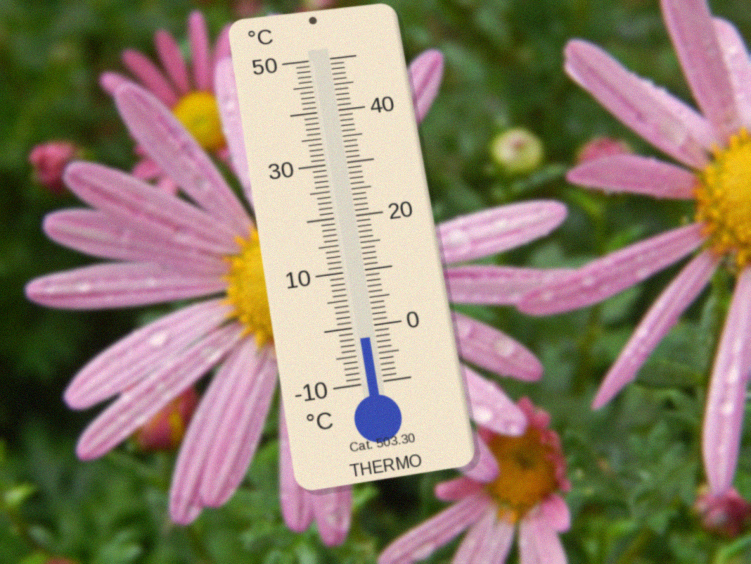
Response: -2 °C
